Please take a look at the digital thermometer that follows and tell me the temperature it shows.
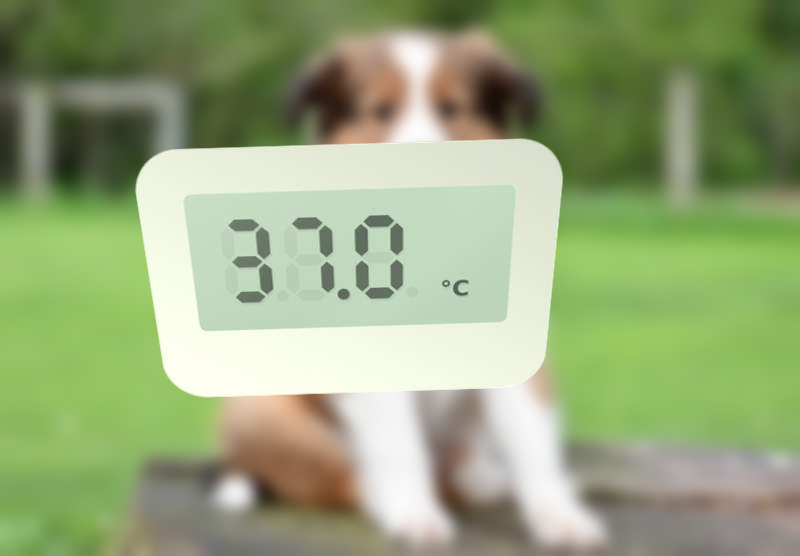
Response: 37.0 °C
